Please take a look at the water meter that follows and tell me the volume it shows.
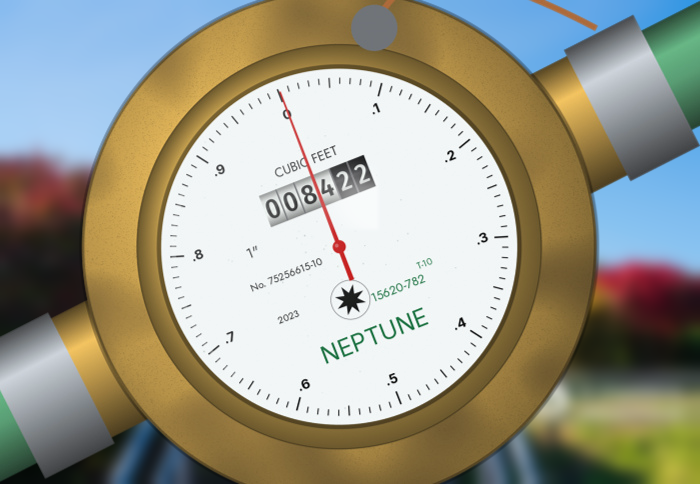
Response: 8422.00 ft³
